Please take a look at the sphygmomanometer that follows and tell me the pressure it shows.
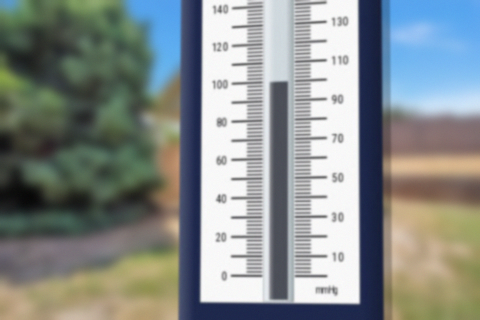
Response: 100 mmHg
